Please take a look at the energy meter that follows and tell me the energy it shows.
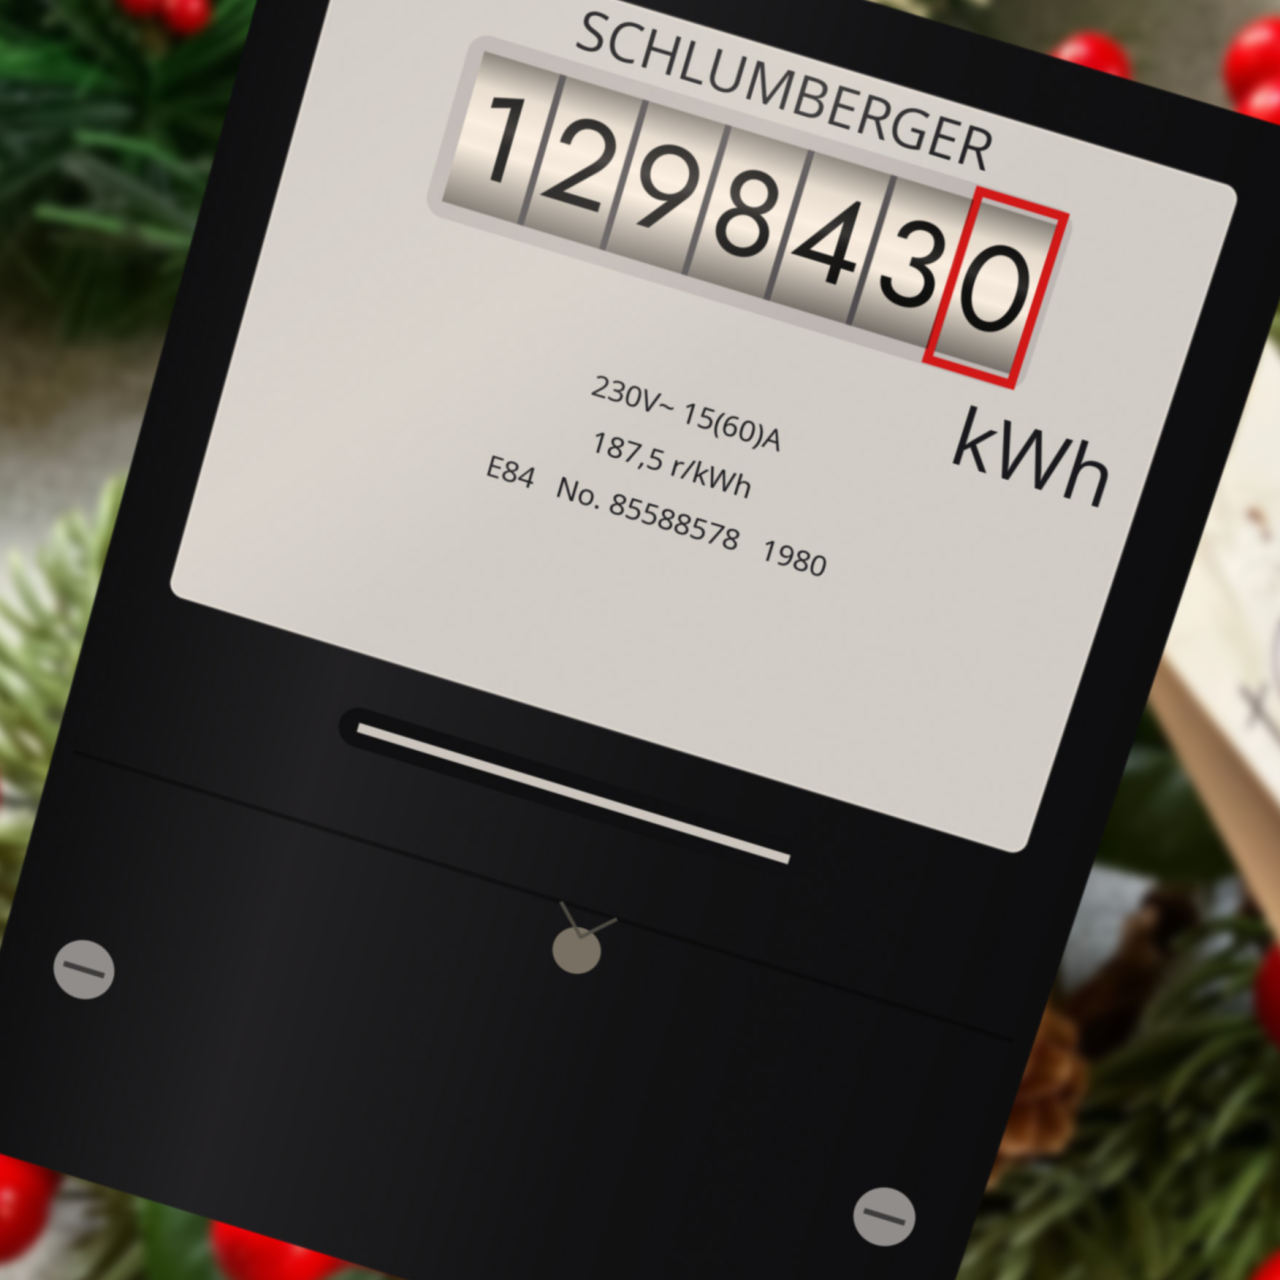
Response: 129843.0 kWh
